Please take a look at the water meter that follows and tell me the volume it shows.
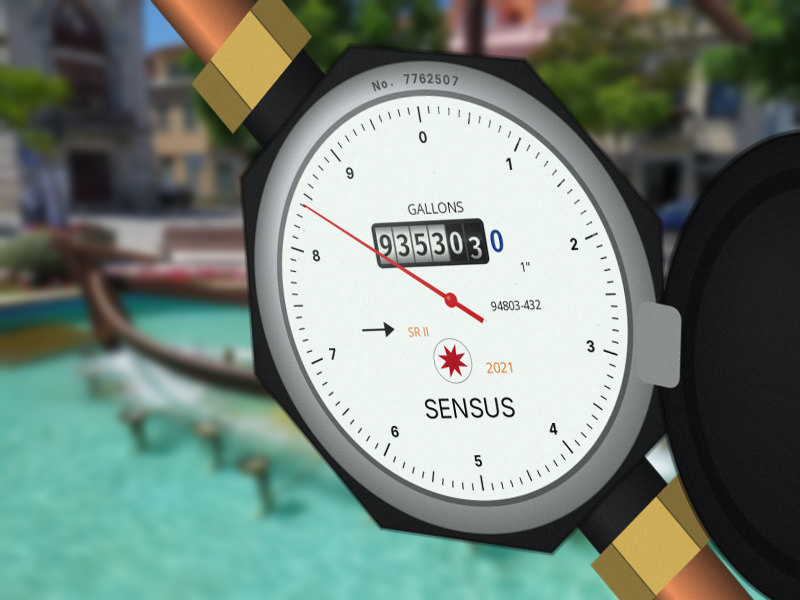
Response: 9353028.4 gal
